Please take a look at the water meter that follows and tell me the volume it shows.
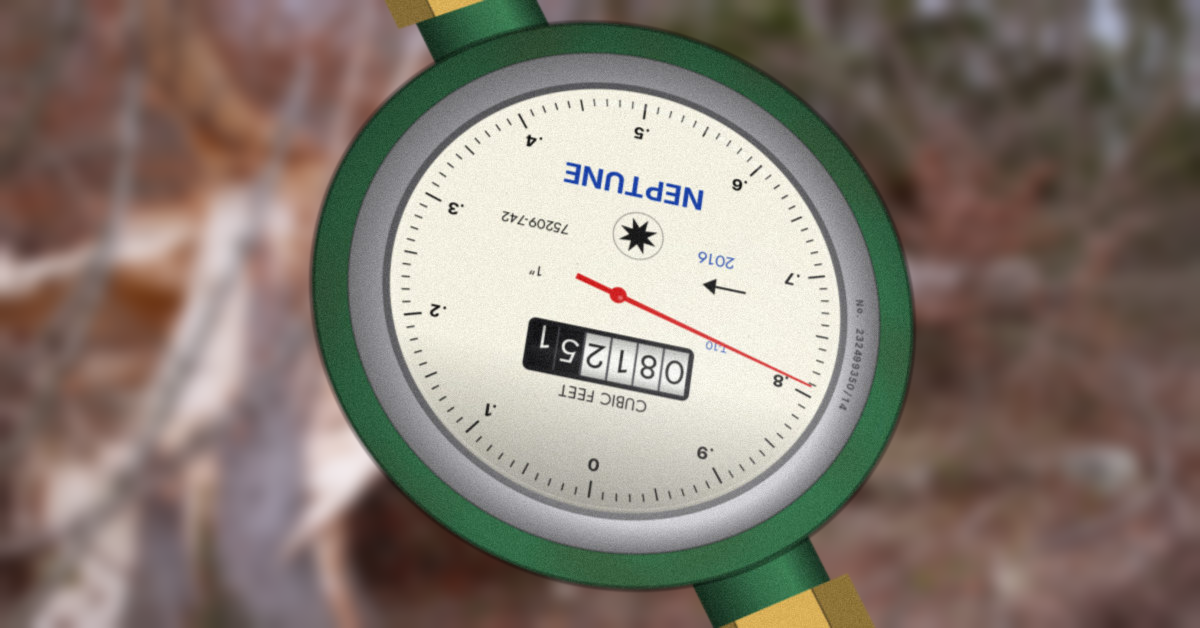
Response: 81250.79 ft³
